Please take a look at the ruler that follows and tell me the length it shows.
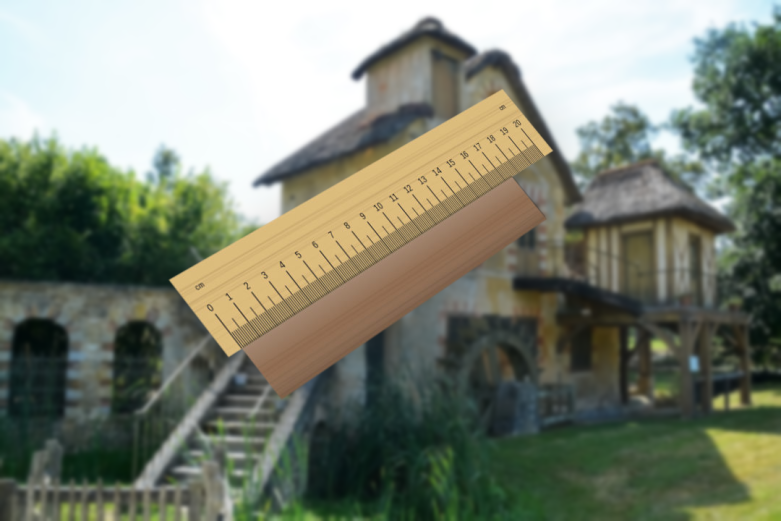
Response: 17.5 cm
